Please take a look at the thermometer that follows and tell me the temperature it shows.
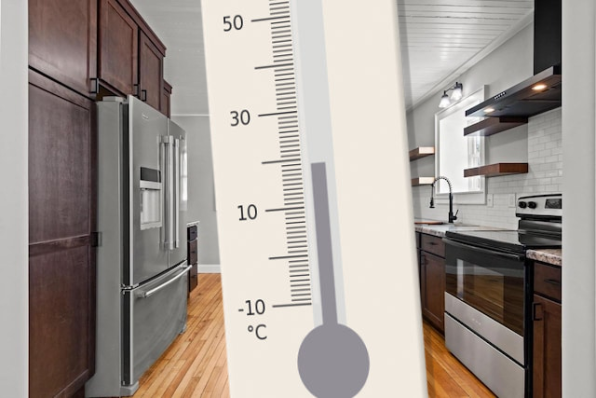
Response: 19 °C
